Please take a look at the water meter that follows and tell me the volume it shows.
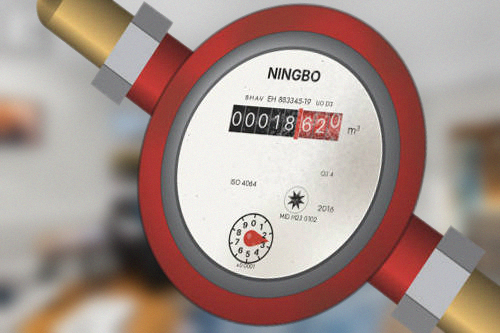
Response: 18.6202 m³
